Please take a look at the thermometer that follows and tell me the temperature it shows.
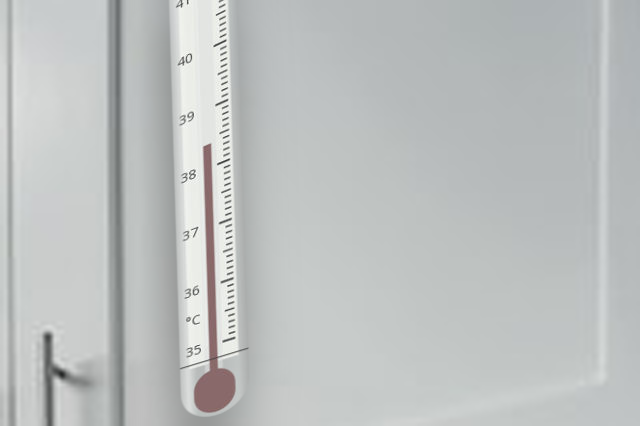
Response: 38.4 °C
